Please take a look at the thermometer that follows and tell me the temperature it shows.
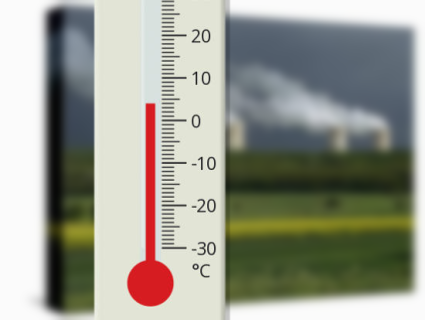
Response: 4 °C
